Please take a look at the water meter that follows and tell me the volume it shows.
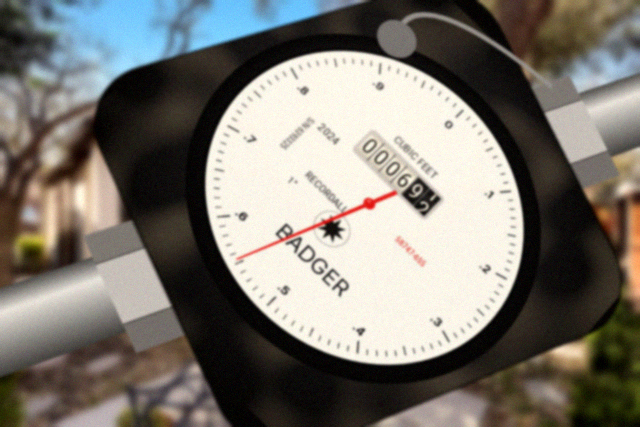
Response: 691.55 ft³
